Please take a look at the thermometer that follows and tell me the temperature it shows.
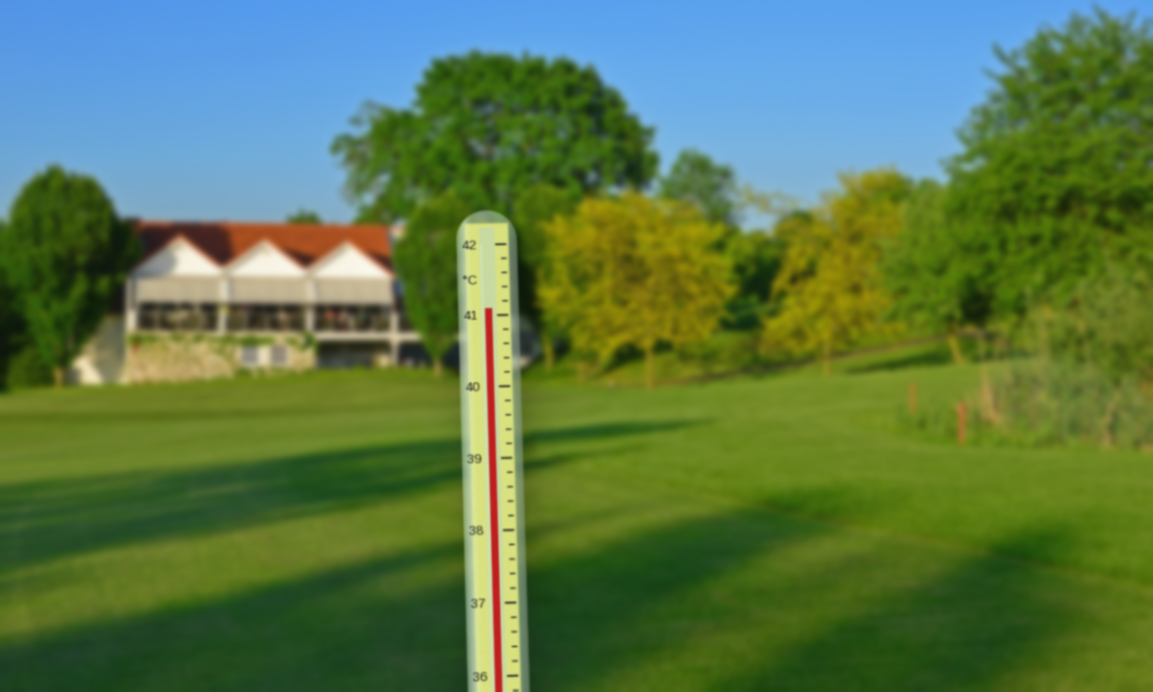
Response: 41.1 °C
